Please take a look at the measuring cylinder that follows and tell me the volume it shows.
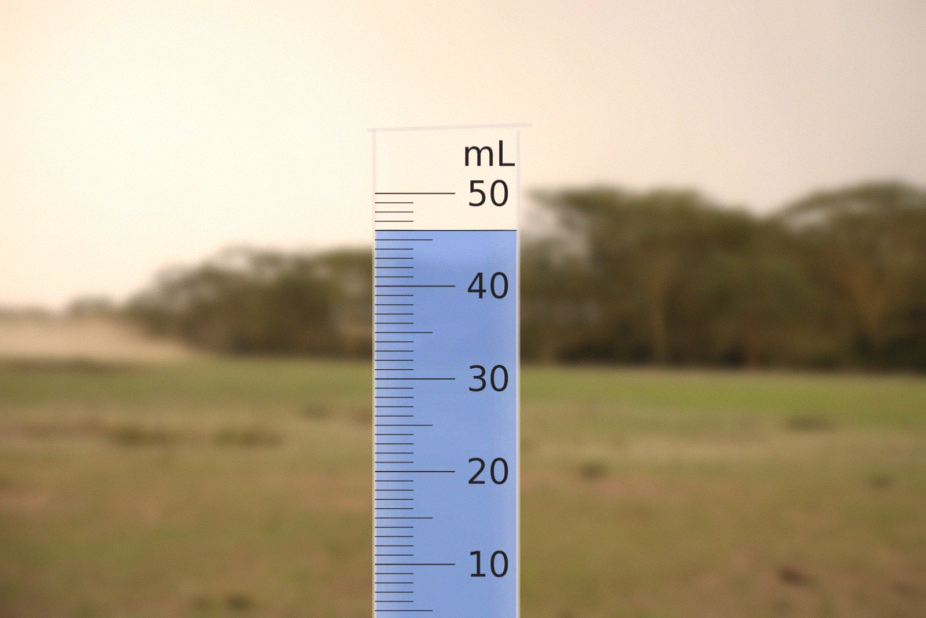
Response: 46 mL
